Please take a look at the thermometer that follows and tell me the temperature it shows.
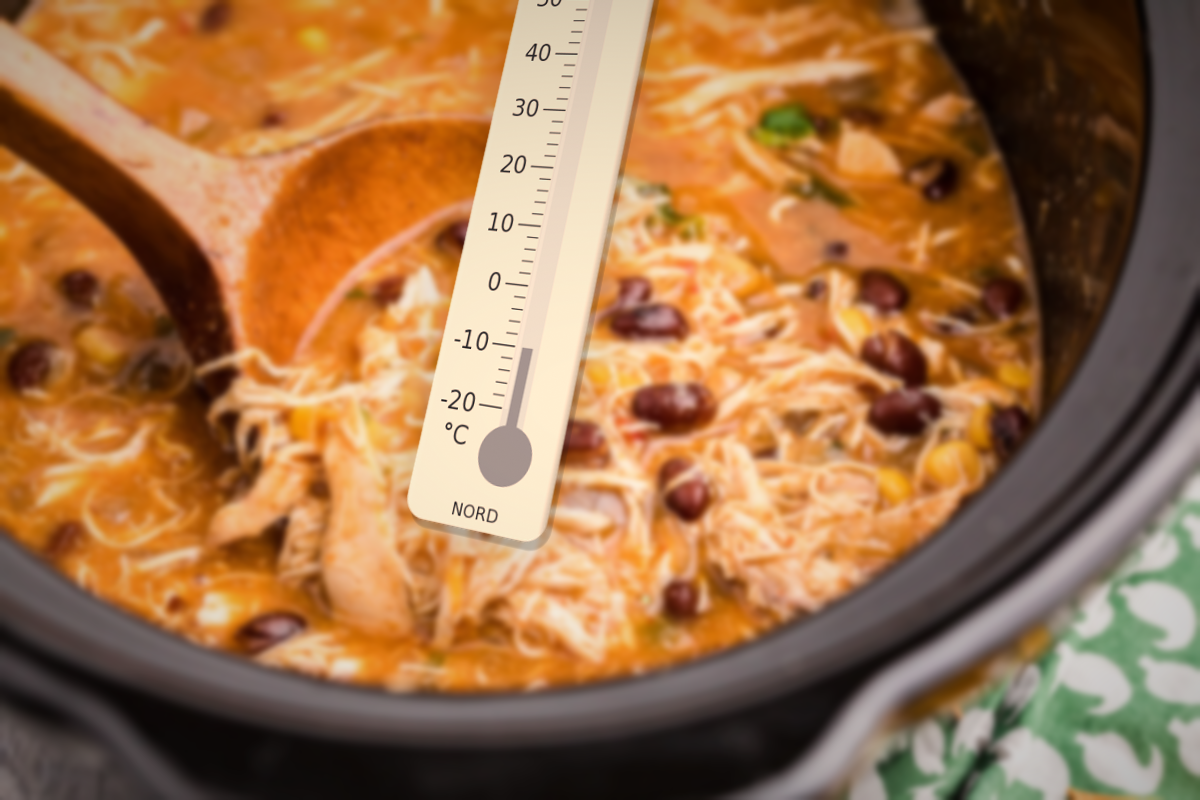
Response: -10 °C
